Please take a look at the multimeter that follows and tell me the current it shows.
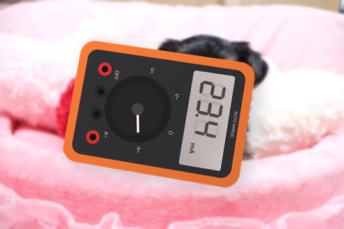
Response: 23.4 mA
